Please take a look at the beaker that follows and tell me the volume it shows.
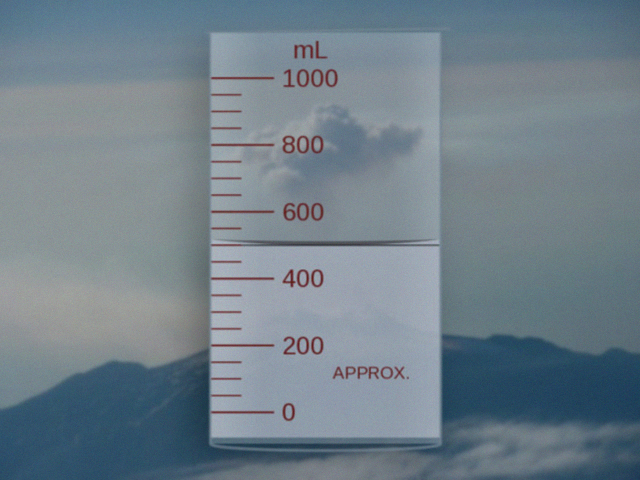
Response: 500 mL
